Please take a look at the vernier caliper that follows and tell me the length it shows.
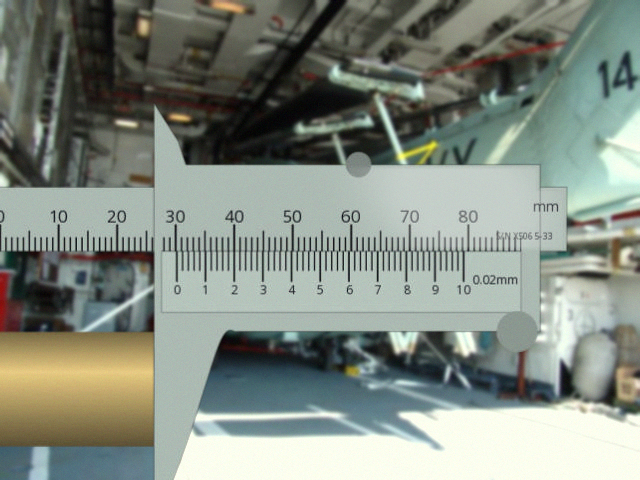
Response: 30.2 mm
